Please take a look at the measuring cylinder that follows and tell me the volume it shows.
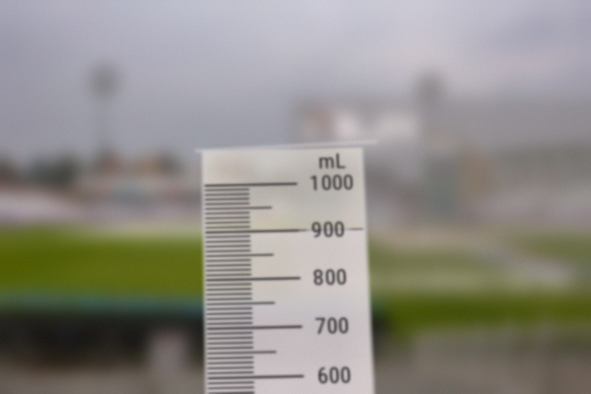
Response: 900 mL
